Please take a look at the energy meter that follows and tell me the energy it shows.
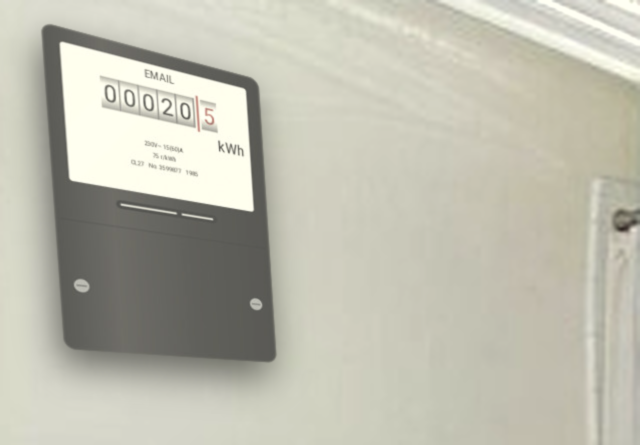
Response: 20.5 kWh
